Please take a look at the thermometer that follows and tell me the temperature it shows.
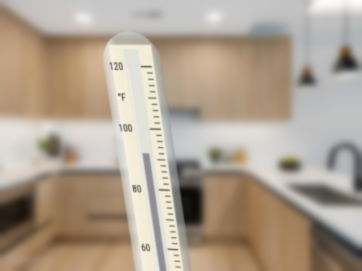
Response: 92 °F
